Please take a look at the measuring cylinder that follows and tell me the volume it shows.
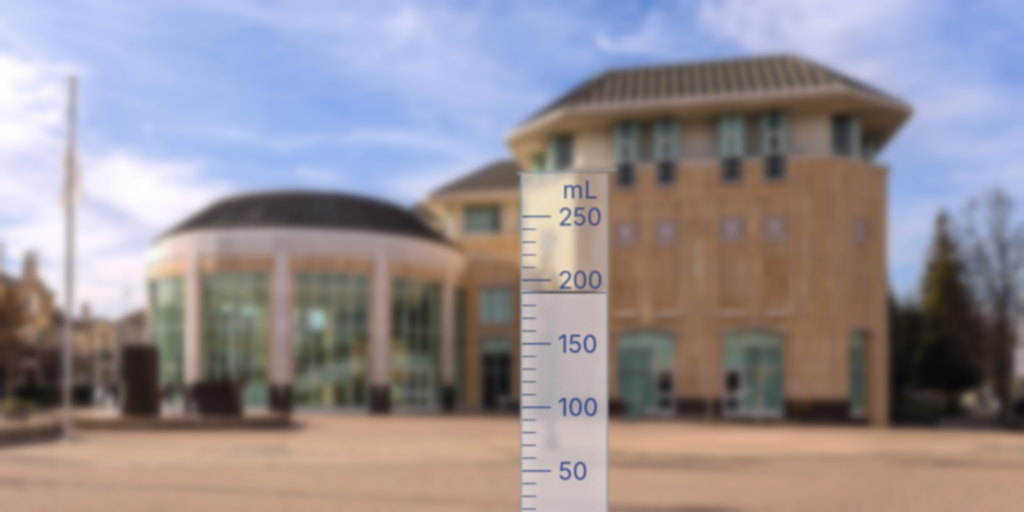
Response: 190 mL
